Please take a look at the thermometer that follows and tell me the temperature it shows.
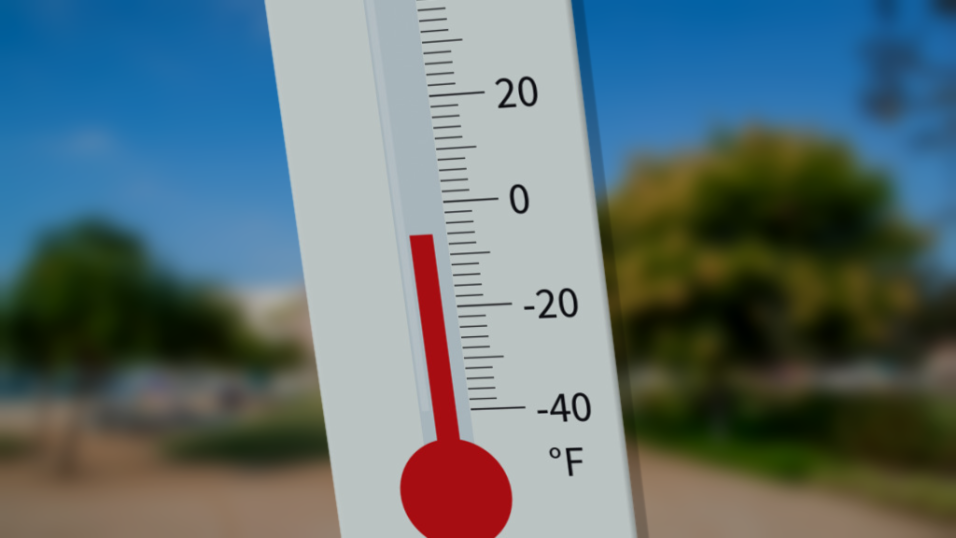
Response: -6 °F
